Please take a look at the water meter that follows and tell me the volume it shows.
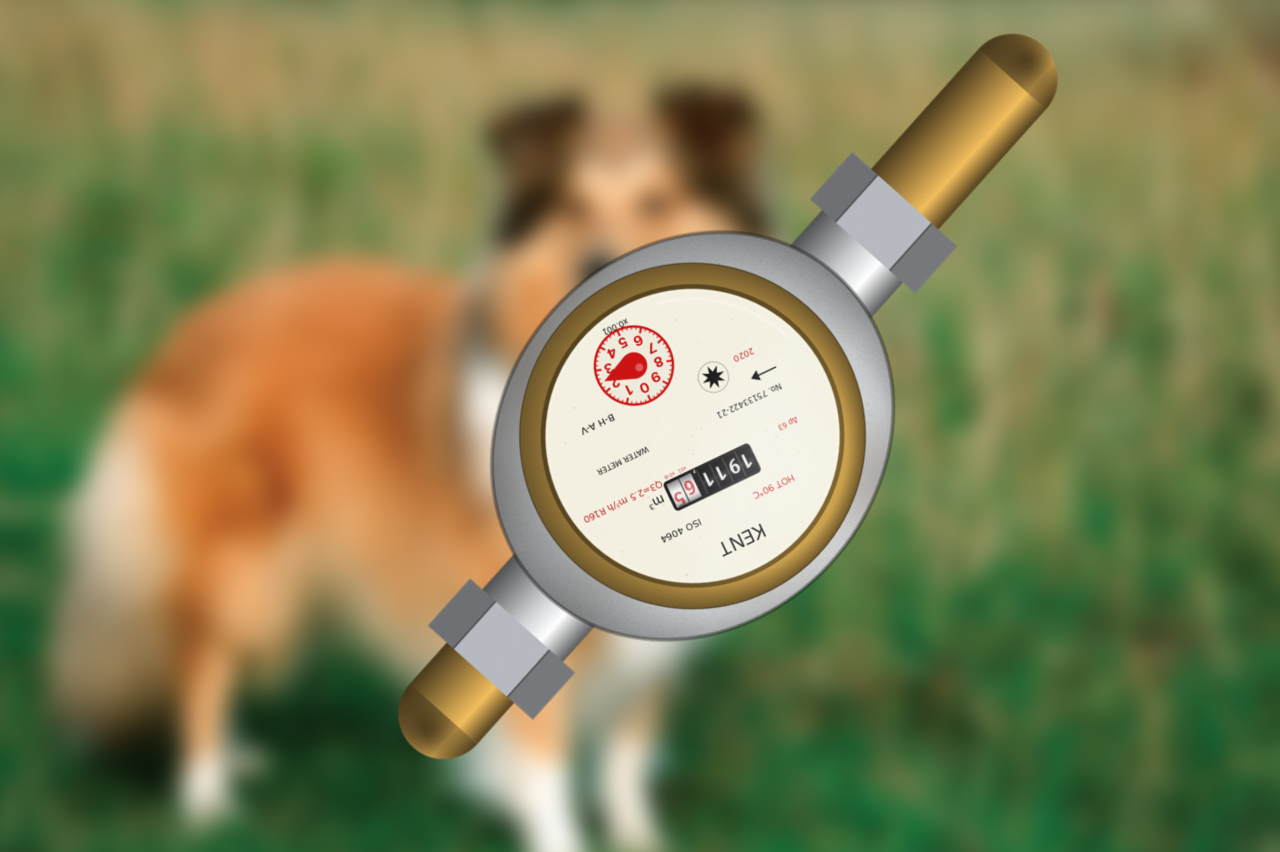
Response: 1911.652 m³
